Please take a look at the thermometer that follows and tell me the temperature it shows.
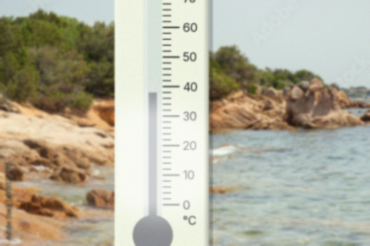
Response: 38 °C
